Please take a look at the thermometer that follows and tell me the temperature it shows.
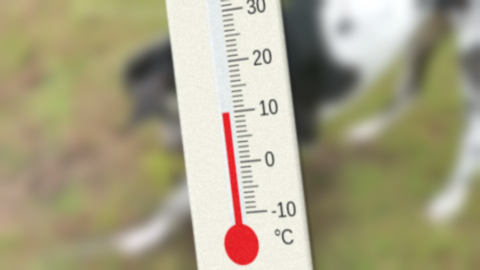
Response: 10 °C
